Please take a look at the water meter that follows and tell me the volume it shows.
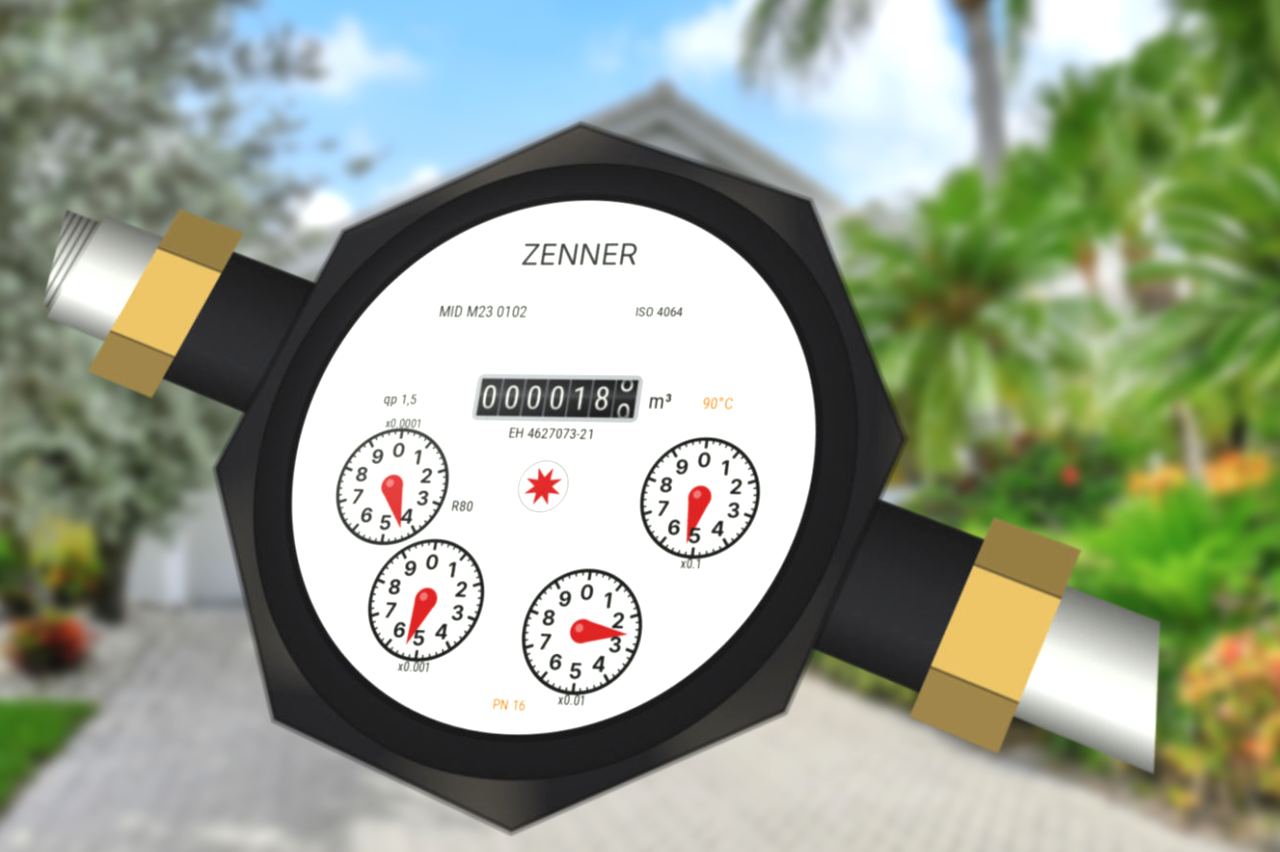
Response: 188.5254 m³
